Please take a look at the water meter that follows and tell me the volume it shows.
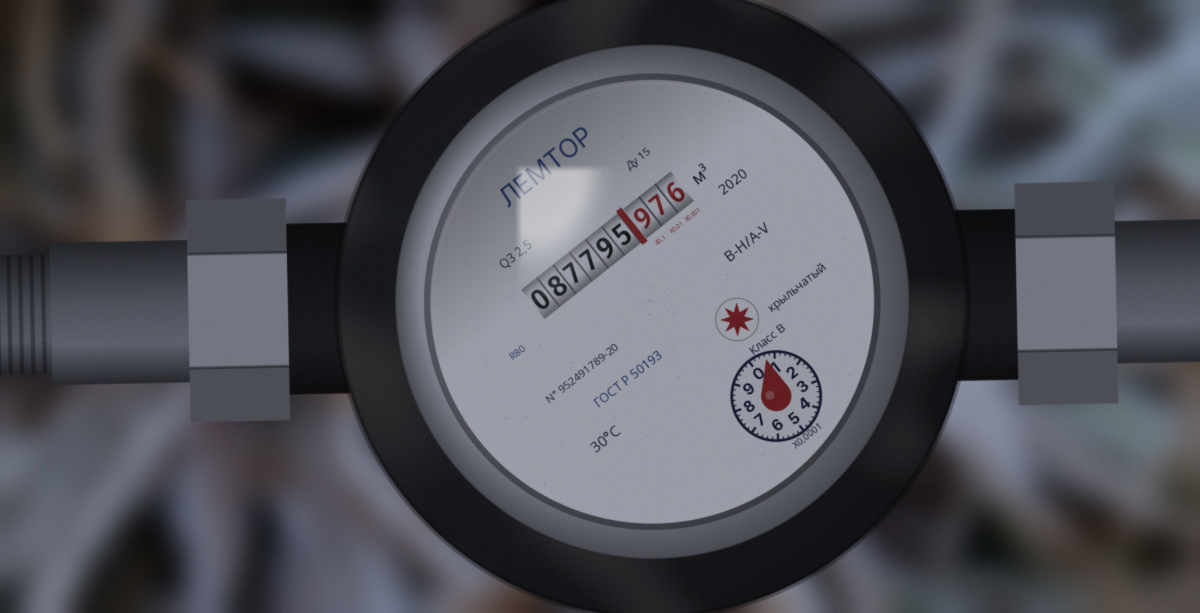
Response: 87795.9760 m³
